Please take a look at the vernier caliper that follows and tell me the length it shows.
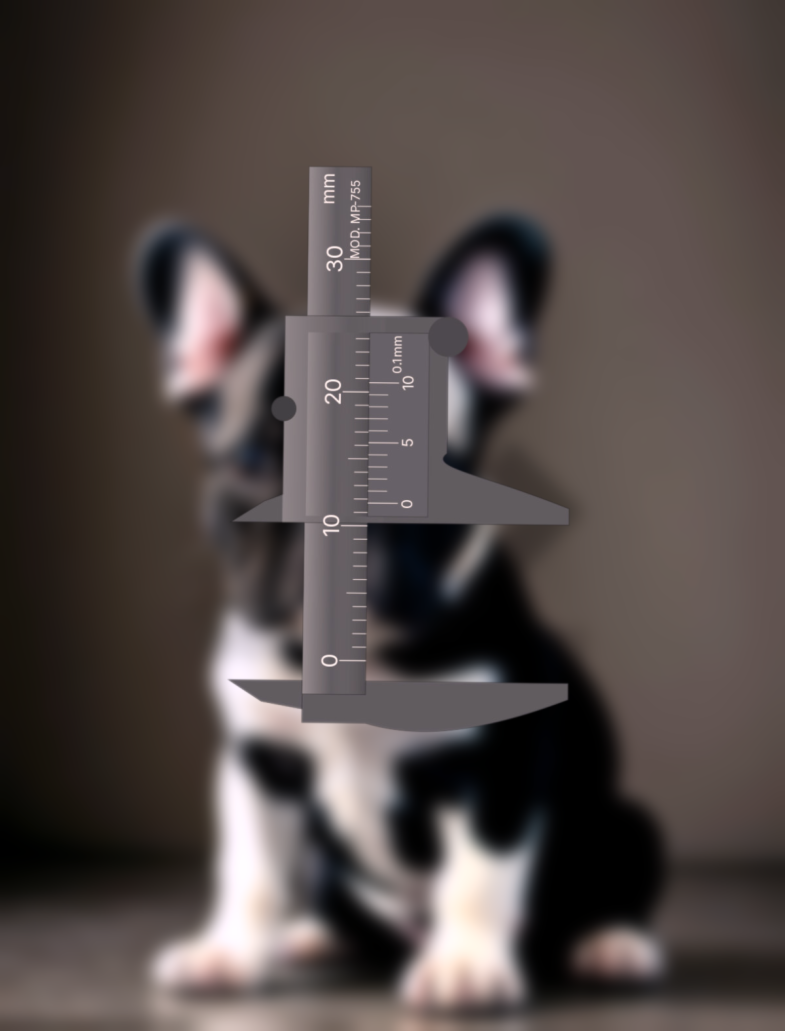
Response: 11.7 mm
